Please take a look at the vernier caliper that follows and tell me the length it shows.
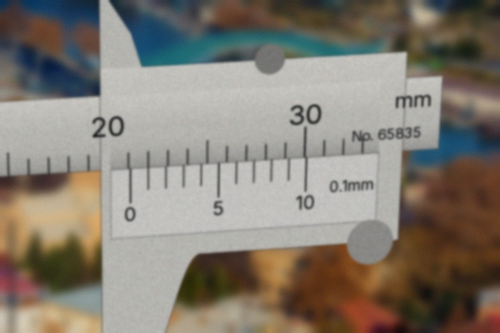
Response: 21.1 mm
